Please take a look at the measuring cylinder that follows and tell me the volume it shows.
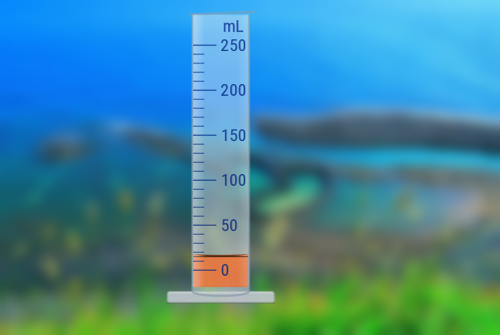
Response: 15 mL
